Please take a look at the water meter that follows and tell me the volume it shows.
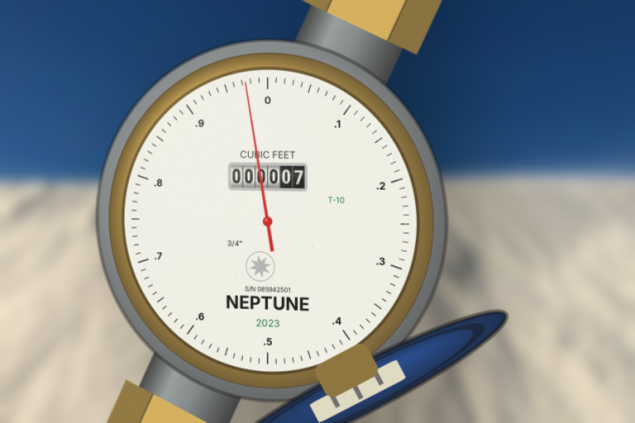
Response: 6.97 ft³
